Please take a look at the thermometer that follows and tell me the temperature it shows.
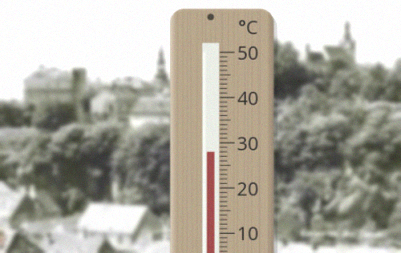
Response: 28 °C
